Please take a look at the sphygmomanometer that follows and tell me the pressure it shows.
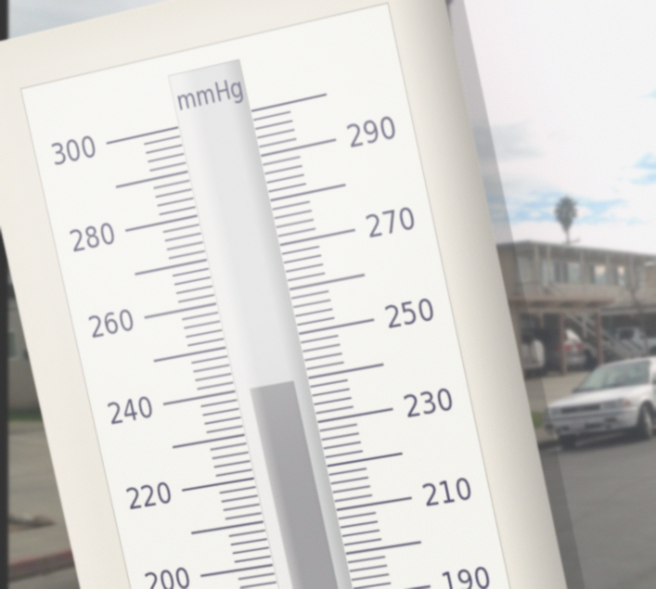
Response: 240 mmHg
